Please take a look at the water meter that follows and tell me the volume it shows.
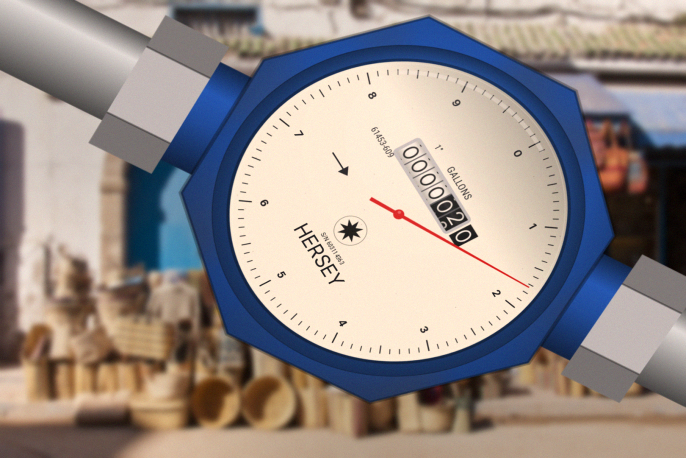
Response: 21.7 gal
